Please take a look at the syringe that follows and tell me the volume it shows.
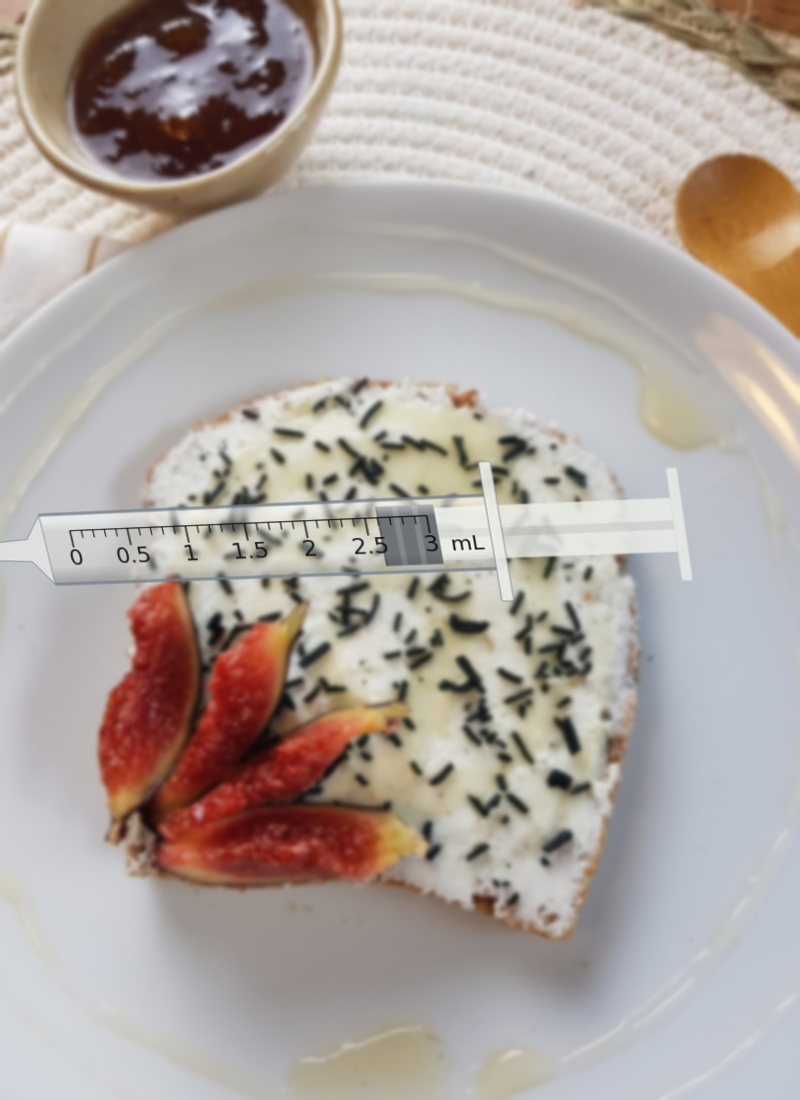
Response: 2.6 mL
